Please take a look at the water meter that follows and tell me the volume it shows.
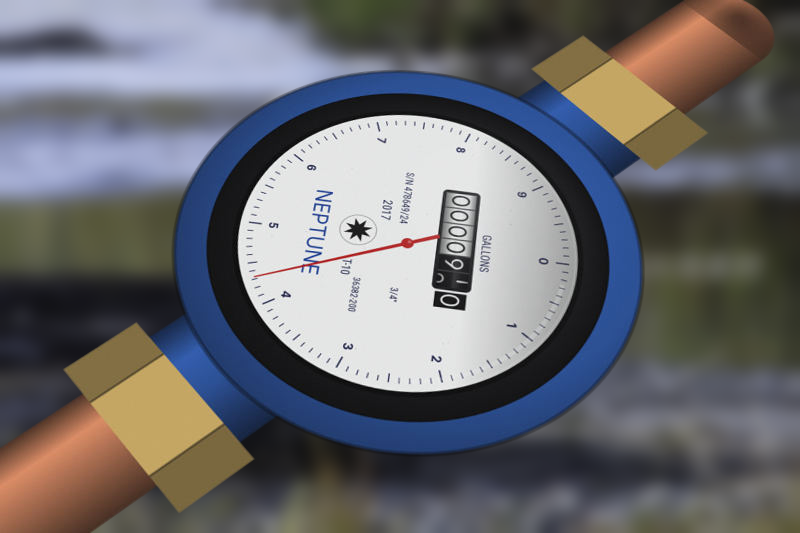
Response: 914.3 gal
